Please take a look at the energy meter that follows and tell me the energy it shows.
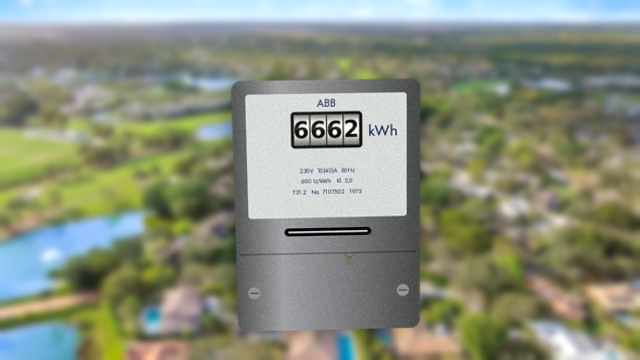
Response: 6662 kWh
